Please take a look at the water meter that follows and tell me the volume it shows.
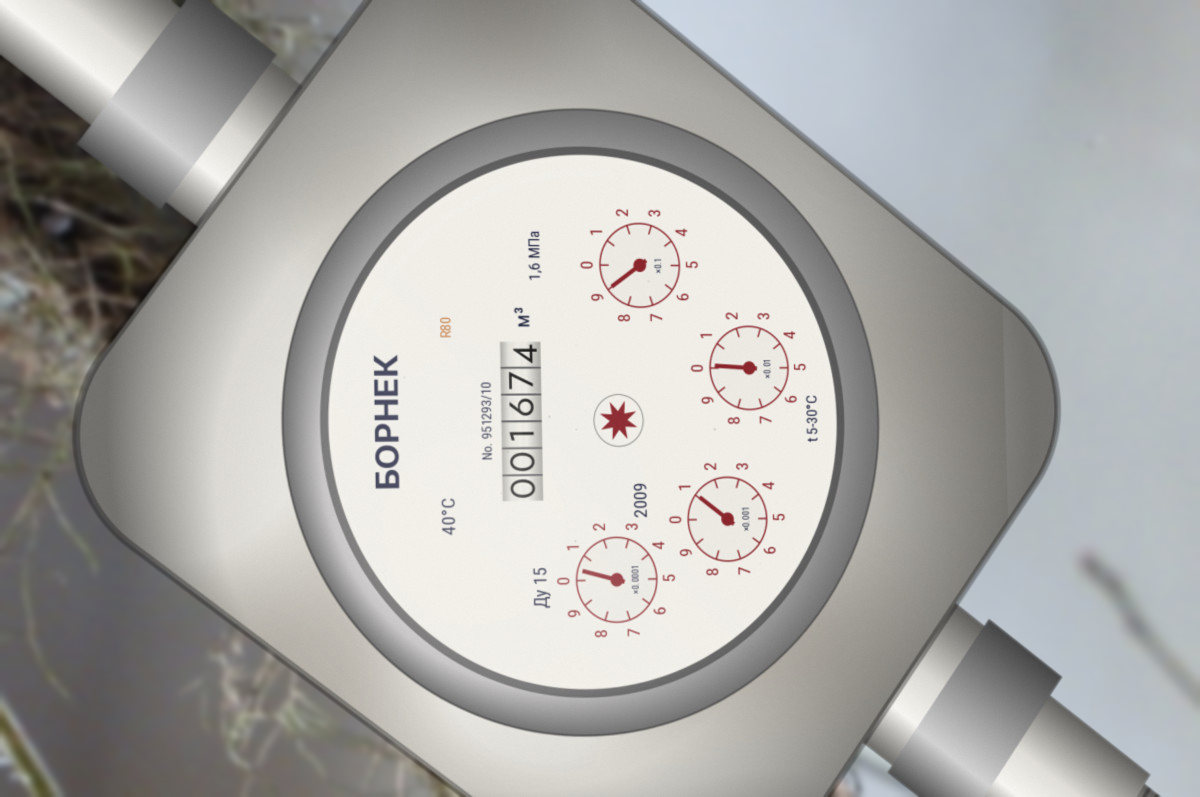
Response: 1673.9010 m³
